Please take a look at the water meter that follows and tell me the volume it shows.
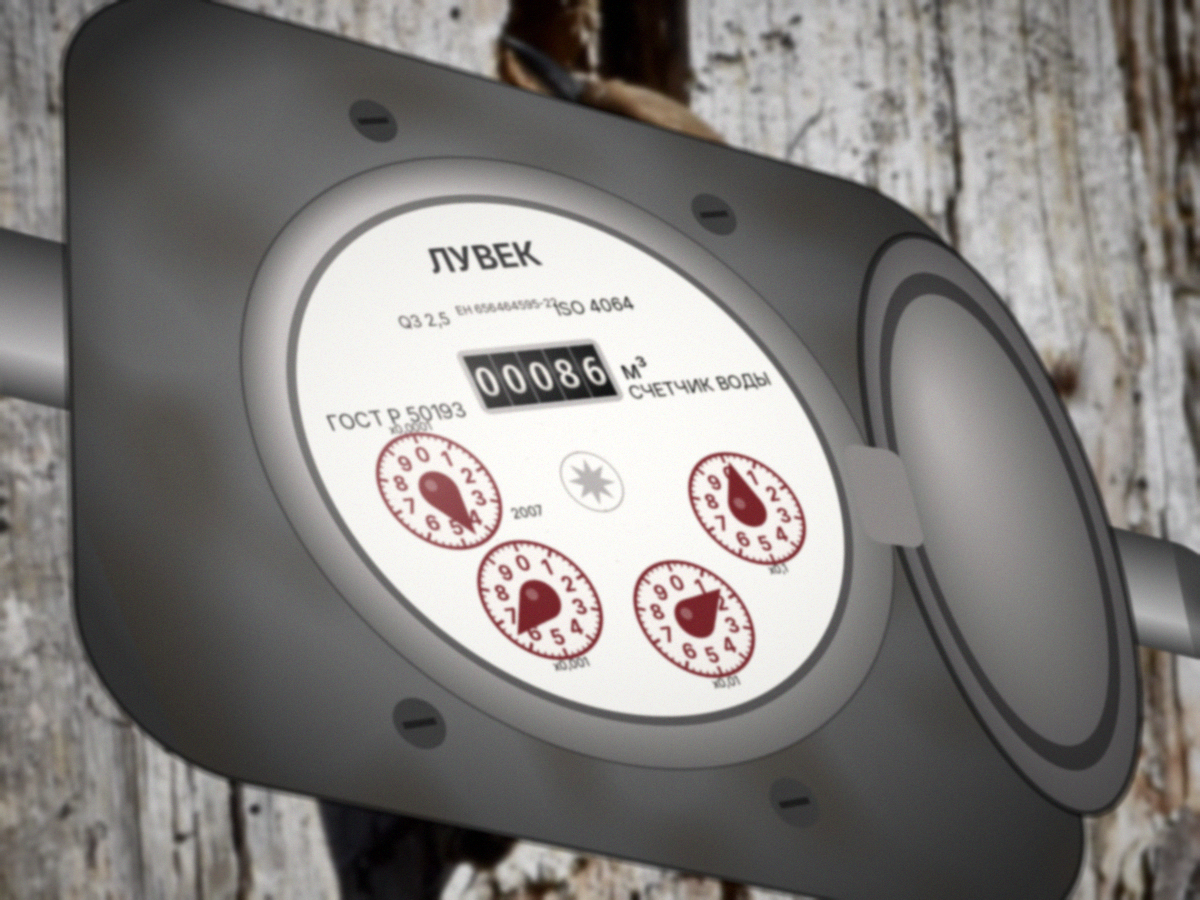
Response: 86.0164 m³
